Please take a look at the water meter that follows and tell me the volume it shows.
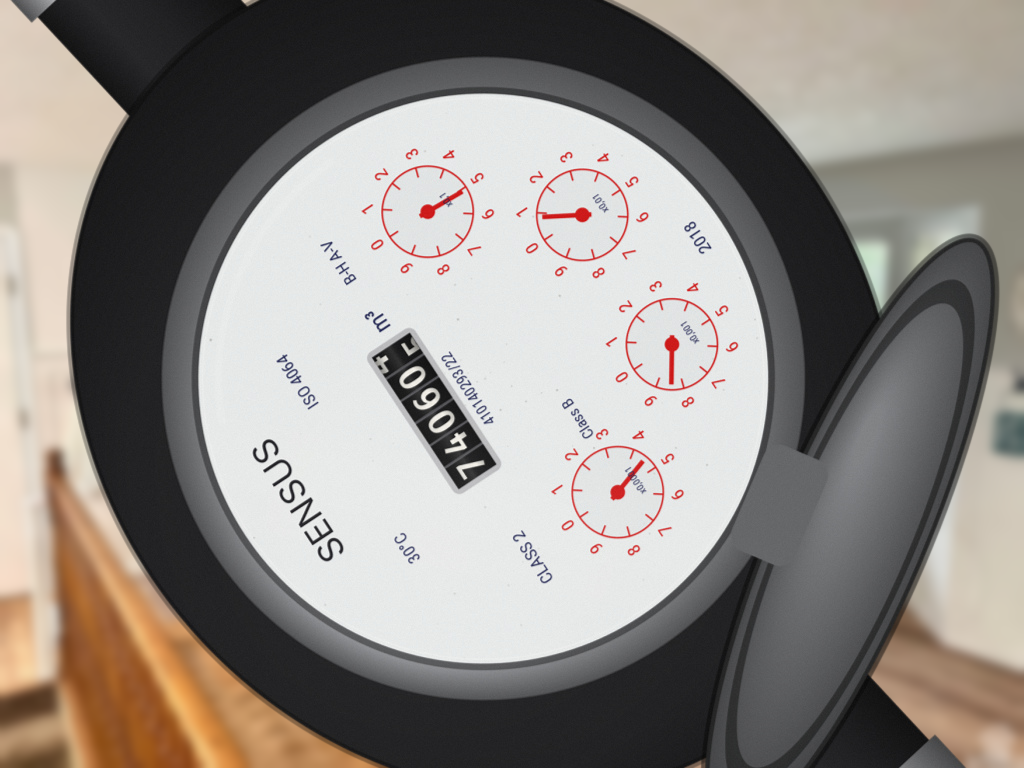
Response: 740604.5084 m³
